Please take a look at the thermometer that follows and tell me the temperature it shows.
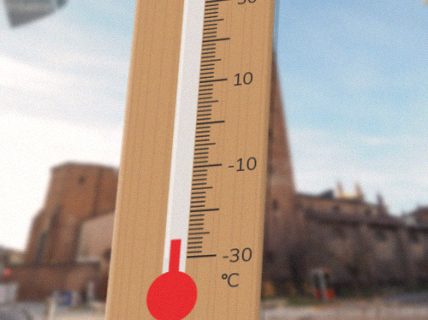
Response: -26 °C
